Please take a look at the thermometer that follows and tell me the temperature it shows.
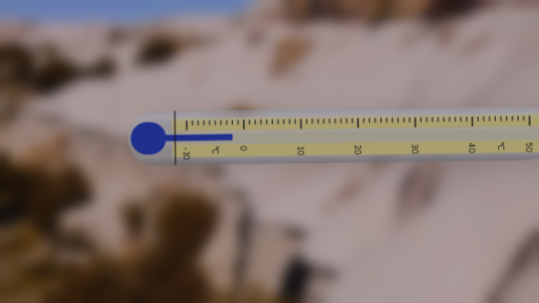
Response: -2 °C
